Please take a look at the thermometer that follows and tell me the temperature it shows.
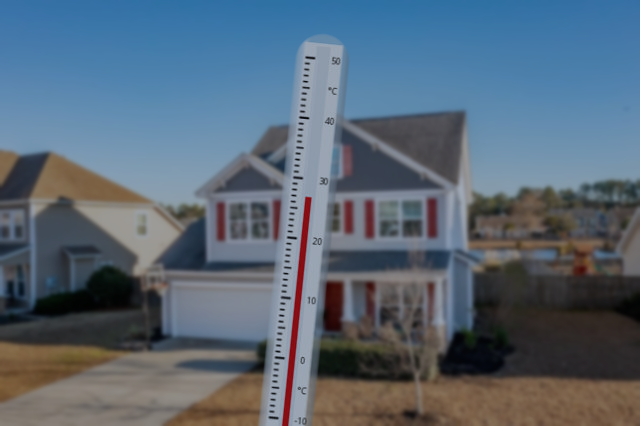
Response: 27 °C
